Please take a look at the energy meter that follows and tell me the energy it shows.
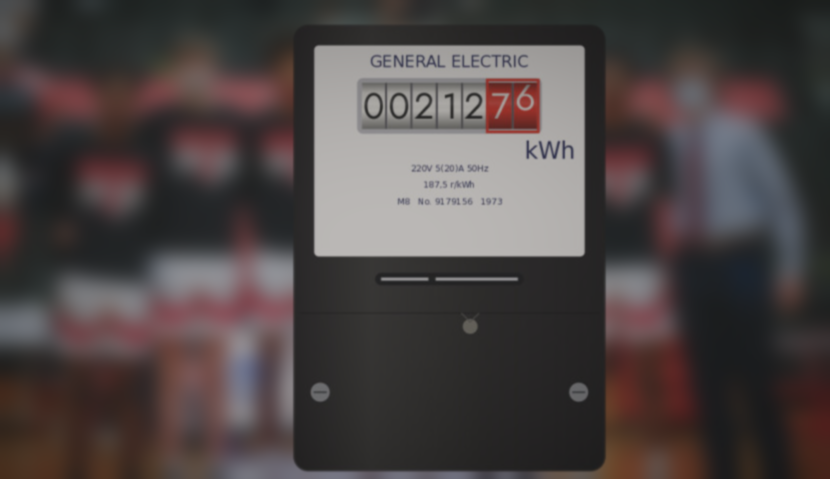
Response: 212.76 kWh
